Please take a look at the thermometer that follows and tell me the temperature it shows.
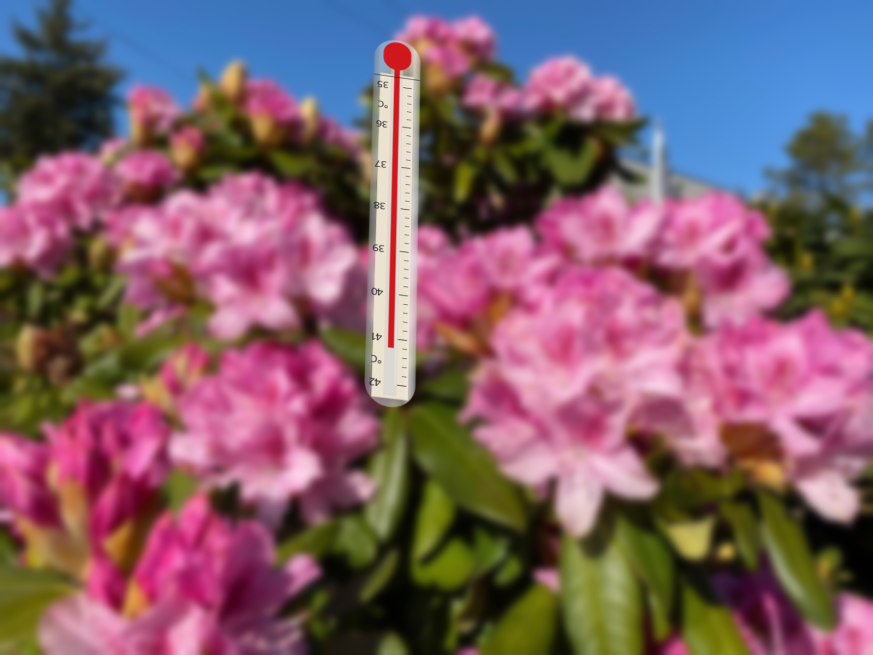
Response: 41.2 °C
